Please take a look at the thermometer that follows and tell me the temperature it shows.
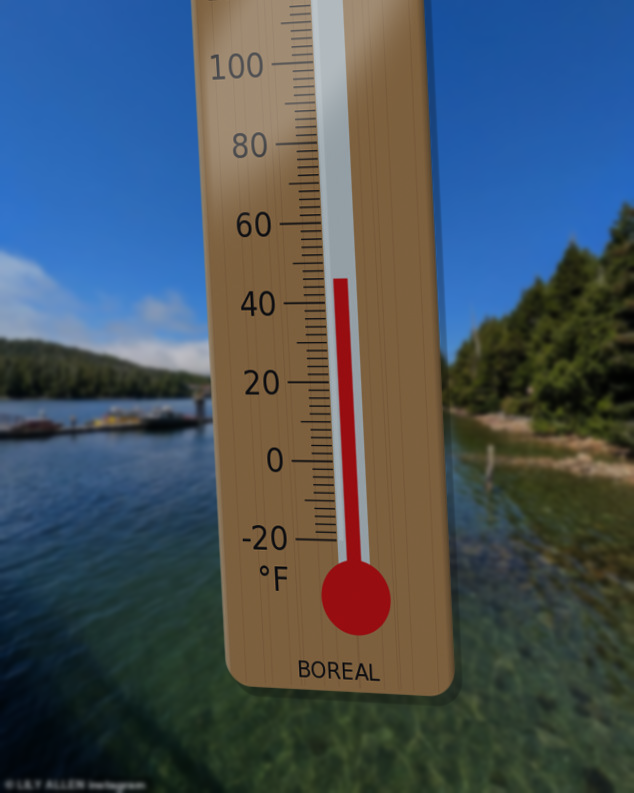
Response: 46 °F
